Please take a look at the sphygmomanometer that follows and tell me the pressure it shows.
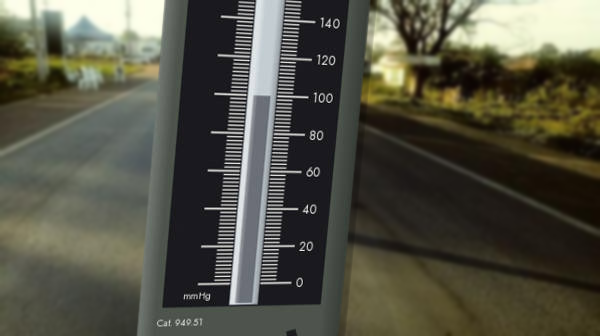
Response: 100 mmHg
